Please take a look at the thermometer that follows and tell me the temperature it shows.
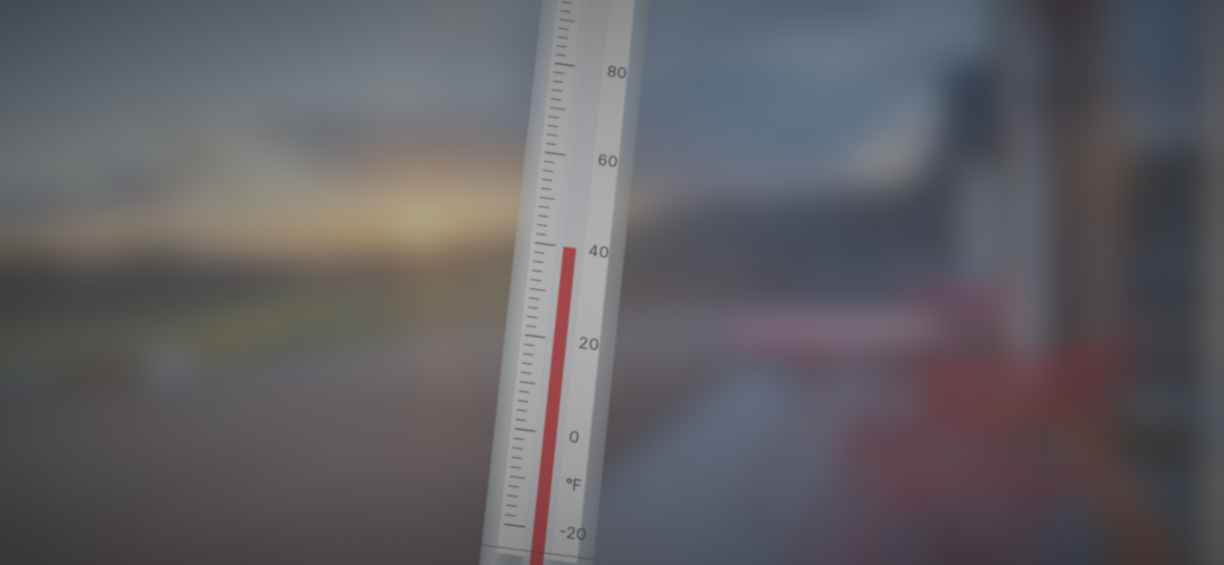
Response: 40 °F
